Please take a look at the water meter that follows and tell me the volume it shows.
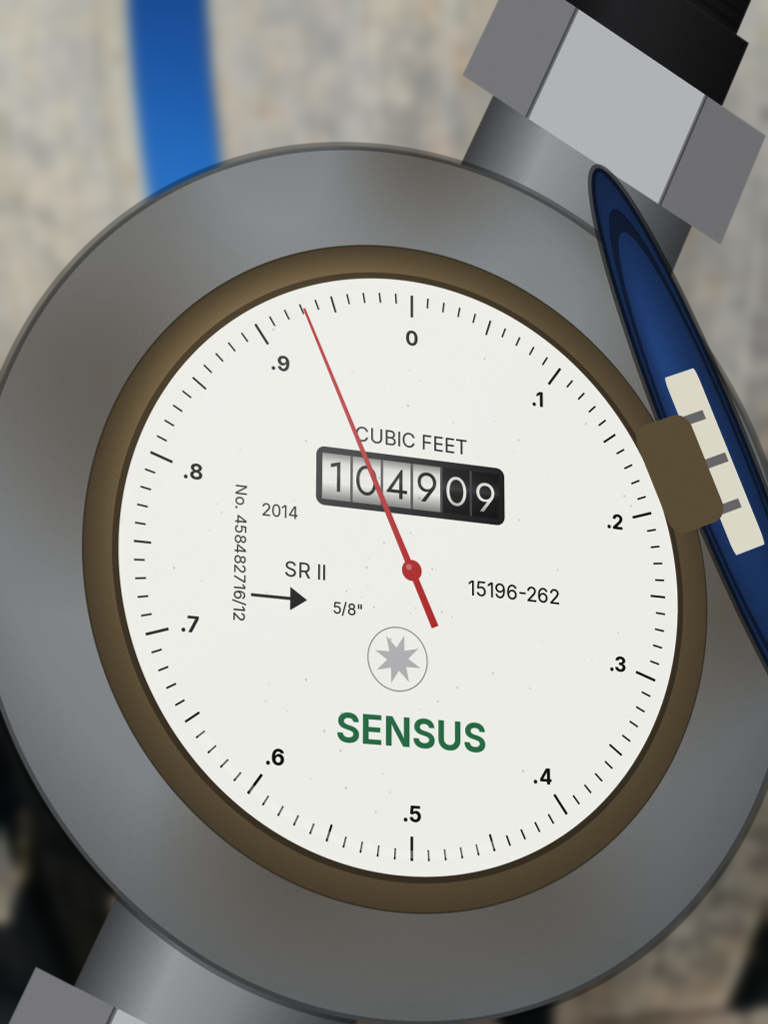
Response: 104908.93 ft³
